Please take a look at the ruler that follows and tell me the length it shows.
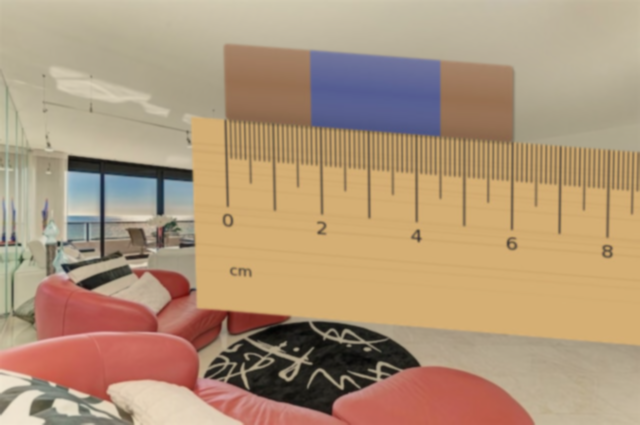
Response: 6 cm
